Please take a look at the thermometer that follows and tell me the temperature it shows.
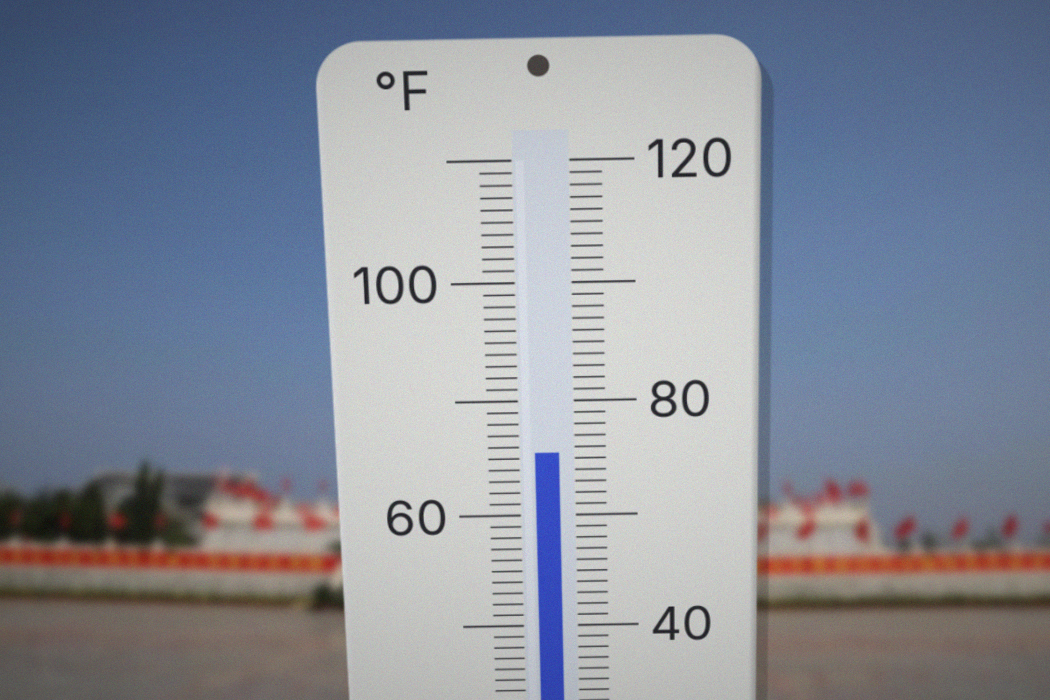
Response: 71 °F
